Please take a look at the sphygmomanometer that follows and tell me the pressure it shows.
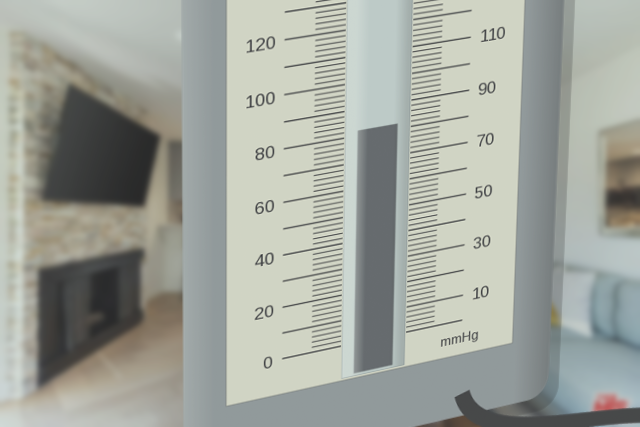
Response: 82 mmHg
